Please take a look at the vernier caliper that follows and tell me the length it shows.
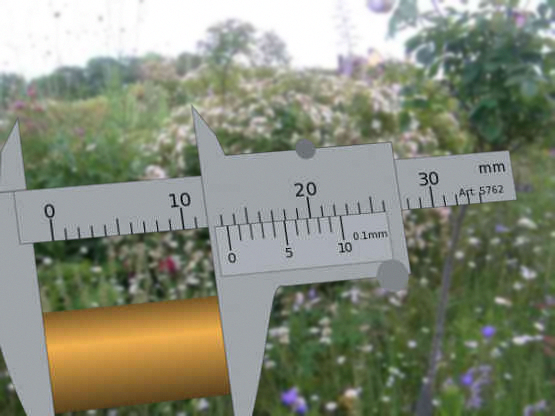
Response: 13.4 mm
